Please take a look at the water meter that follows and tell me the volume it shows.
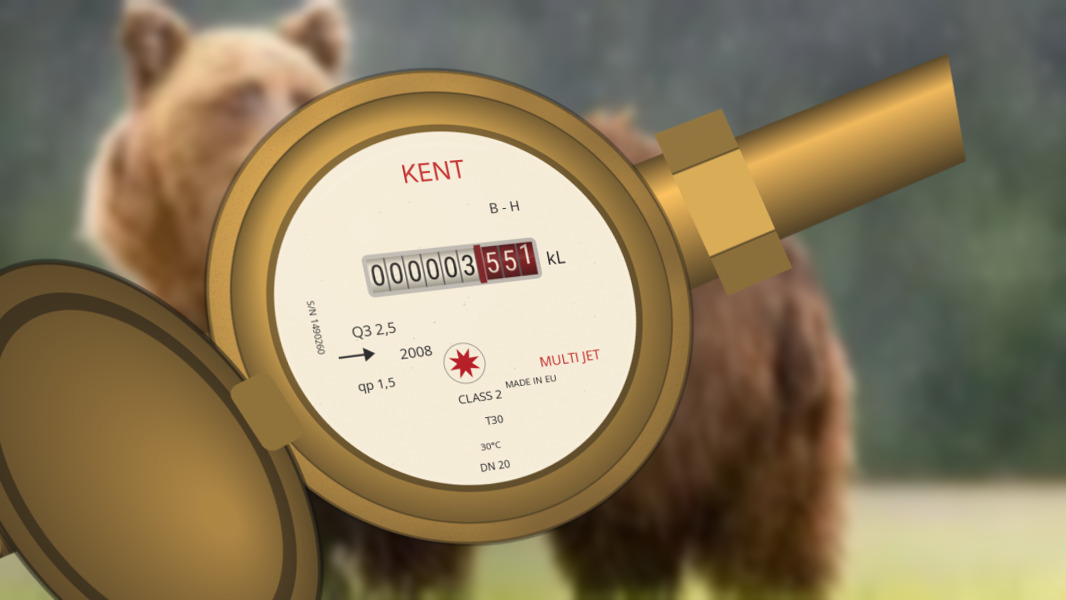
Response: 3.551 kL
